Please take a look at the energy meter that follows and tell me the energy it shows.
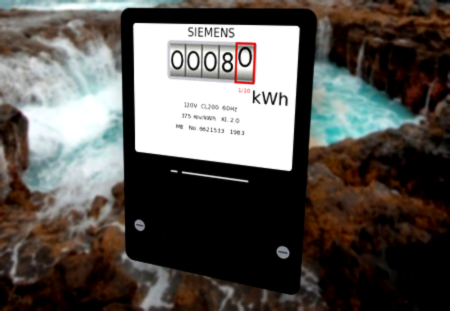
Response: 8.0 kWh
